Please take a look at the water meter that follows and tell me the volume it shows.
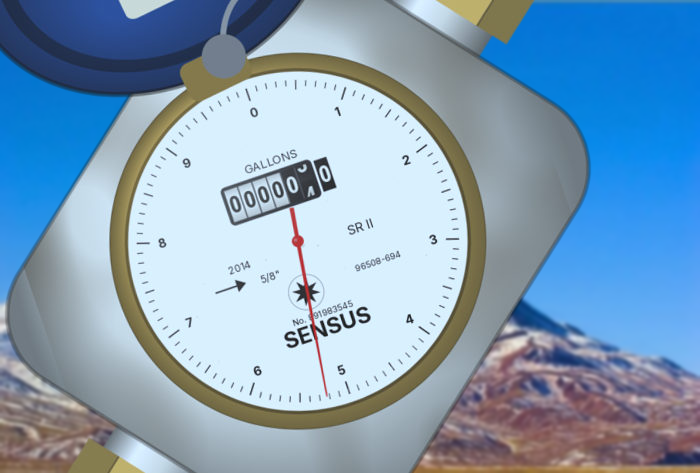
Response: 35.2 gal
